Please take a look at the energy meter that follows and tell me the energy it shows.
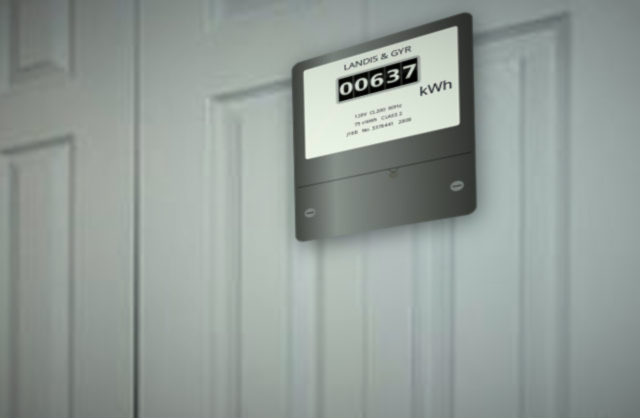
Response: 637 kWh
